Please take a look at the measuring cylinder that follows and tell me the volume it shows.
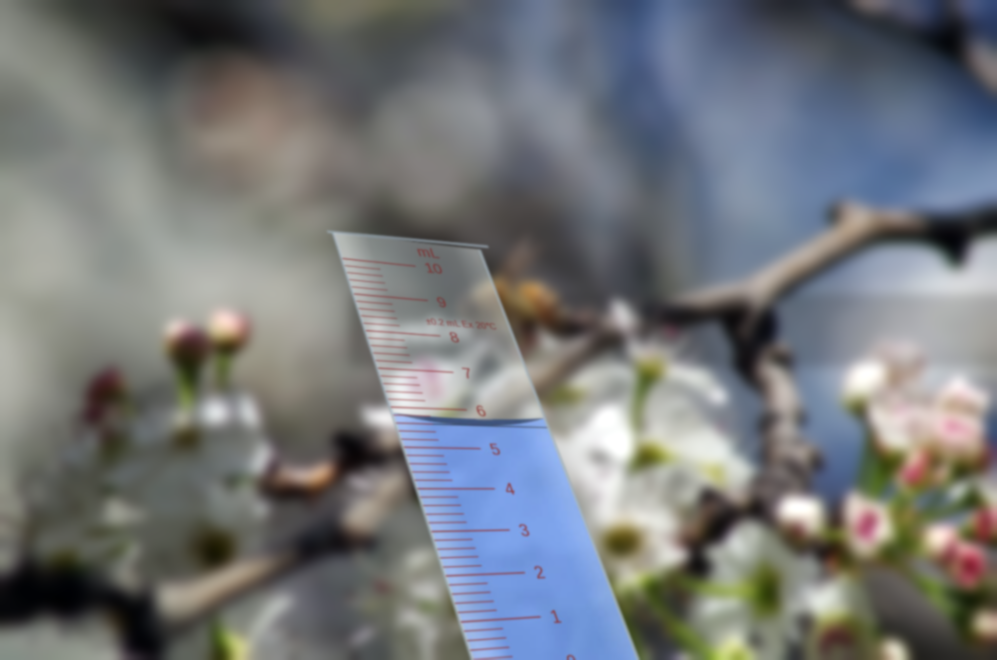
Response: 5.6 mL
